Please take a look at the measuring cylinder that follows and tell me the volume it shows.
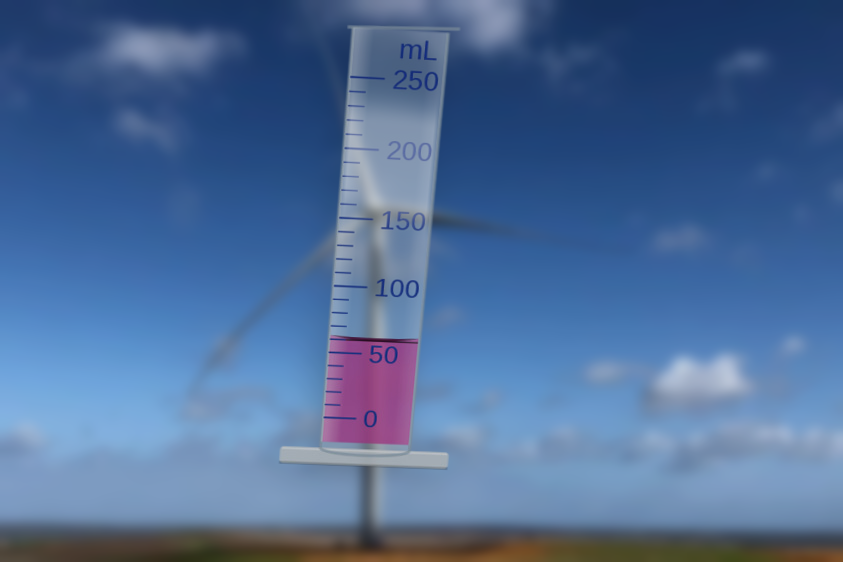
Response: 60 mL
